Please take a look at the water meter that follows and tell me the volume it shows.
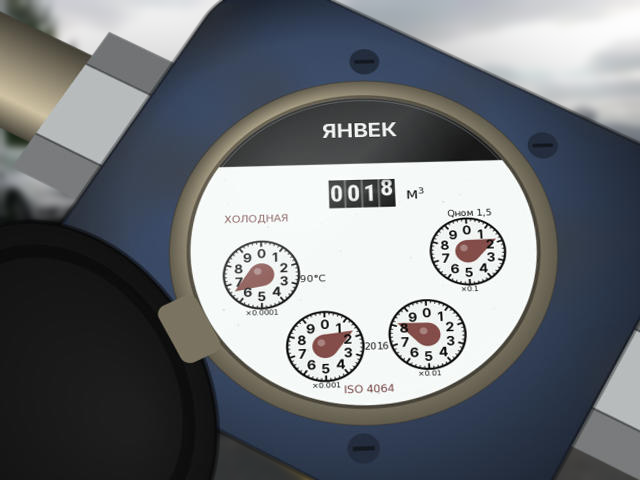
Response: 18.1816 m³
